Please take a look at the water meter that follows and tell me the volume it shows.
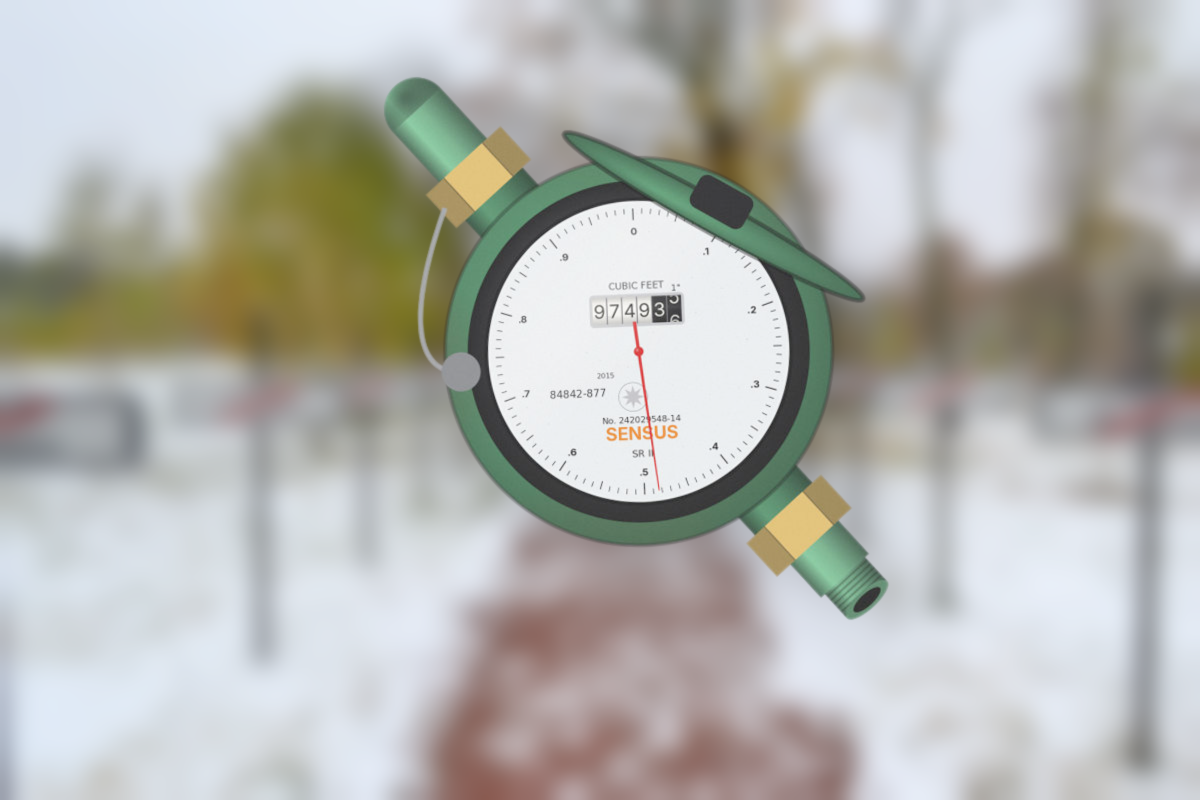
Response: 974935.48 ft³
